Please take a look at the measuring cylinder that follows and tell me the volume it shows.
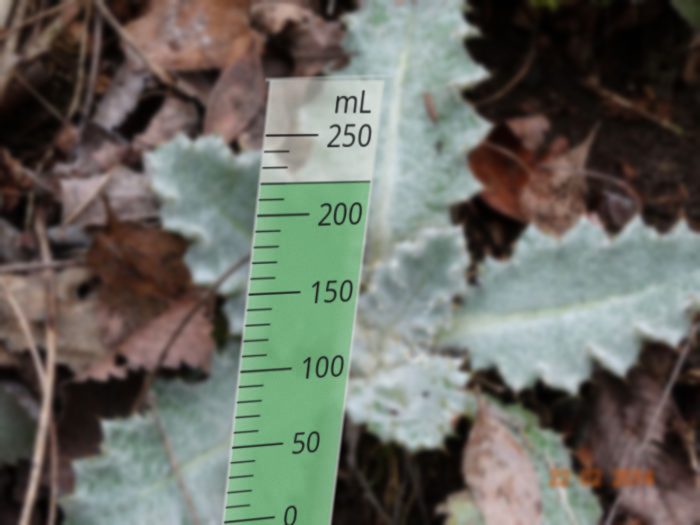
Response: 220 mL
